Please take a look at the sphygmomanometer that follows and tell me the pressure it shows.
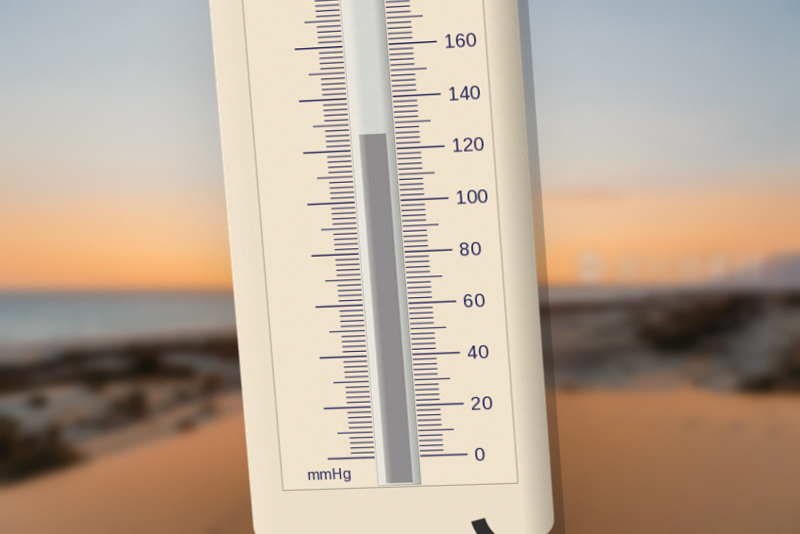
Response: 126 mmHg
